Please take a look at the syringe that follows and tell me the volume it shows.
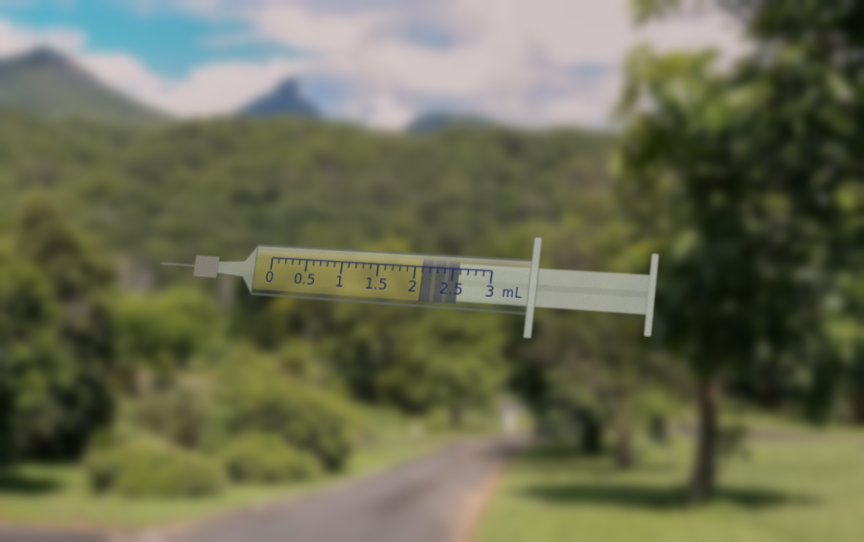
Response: 2.1 mL
